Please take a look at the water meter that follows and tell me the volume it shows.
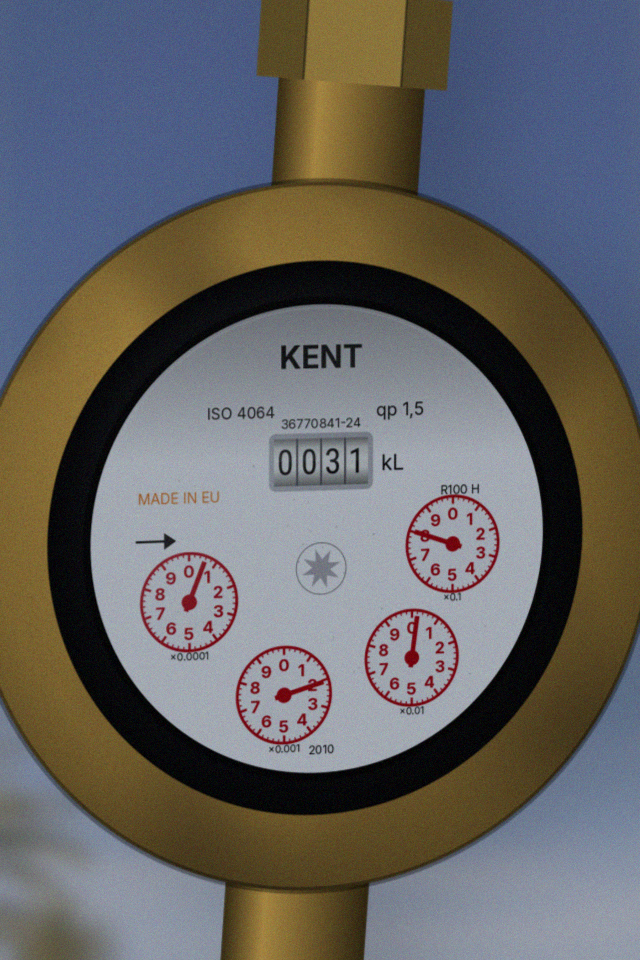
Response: 31.8020 kL
